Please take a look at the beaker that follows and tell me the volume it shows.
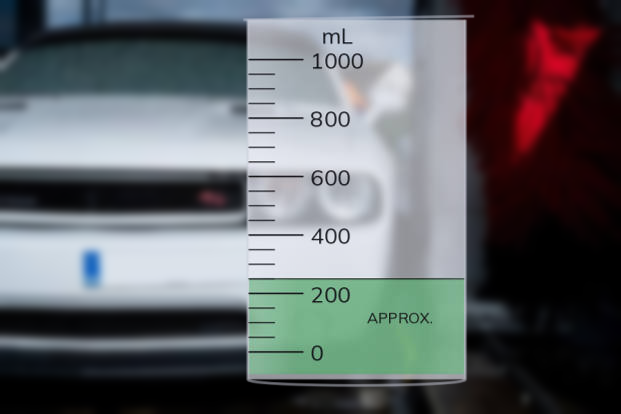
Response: 250 mL
